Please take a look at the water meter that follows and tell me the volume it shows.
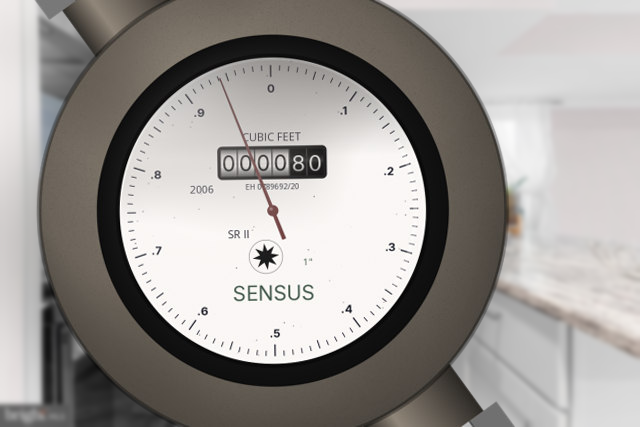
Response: 79.94 ft³
